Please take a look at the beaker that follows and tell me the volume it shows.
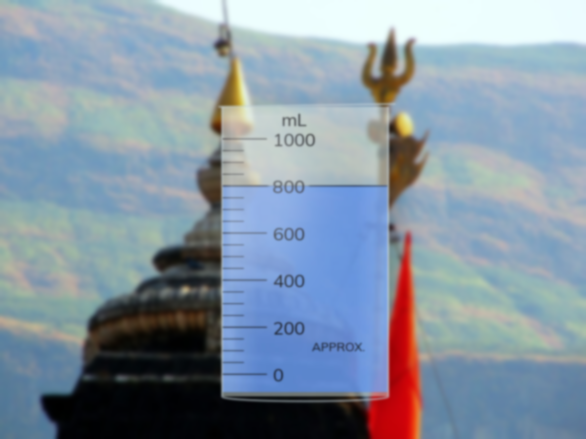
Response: 800 mL
